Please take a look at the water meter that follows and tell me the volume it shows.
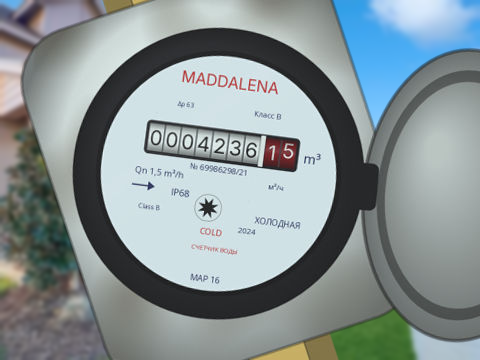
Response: 4236.15 m³
